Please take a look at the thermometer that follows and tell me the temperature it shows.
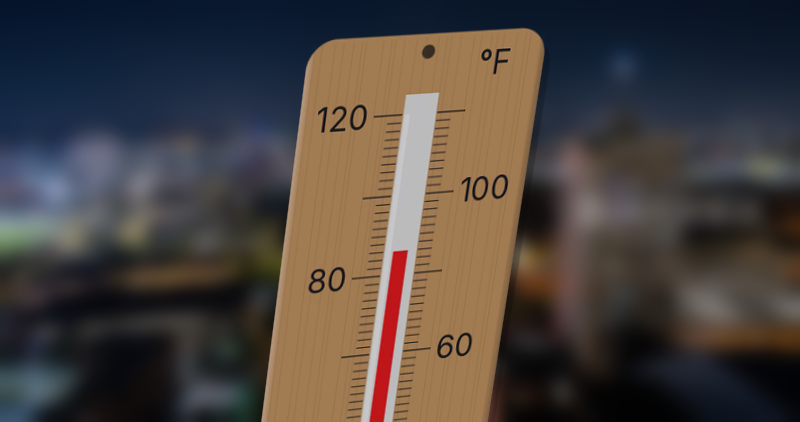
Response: 86 °F
